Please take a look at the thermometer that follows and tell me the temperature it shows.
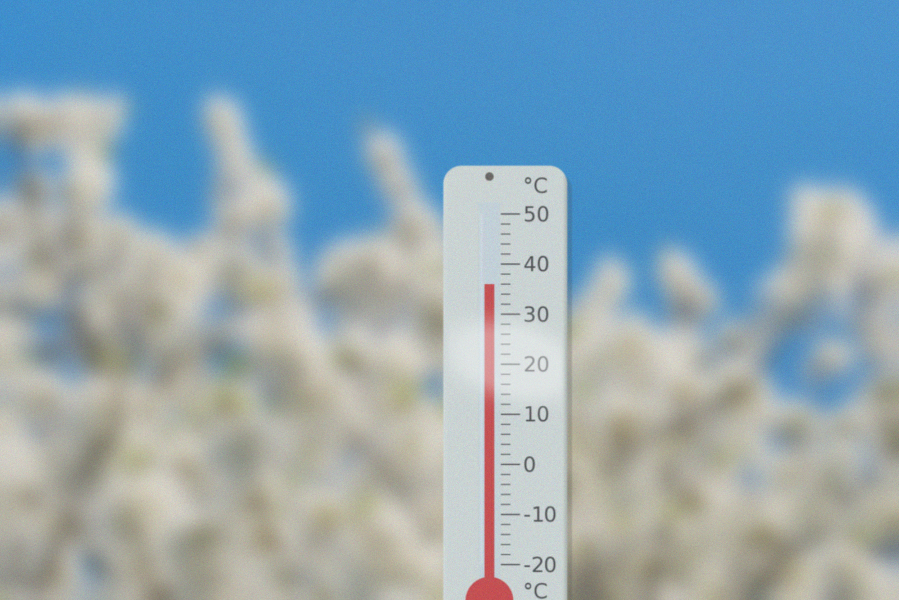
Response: 36 °C
